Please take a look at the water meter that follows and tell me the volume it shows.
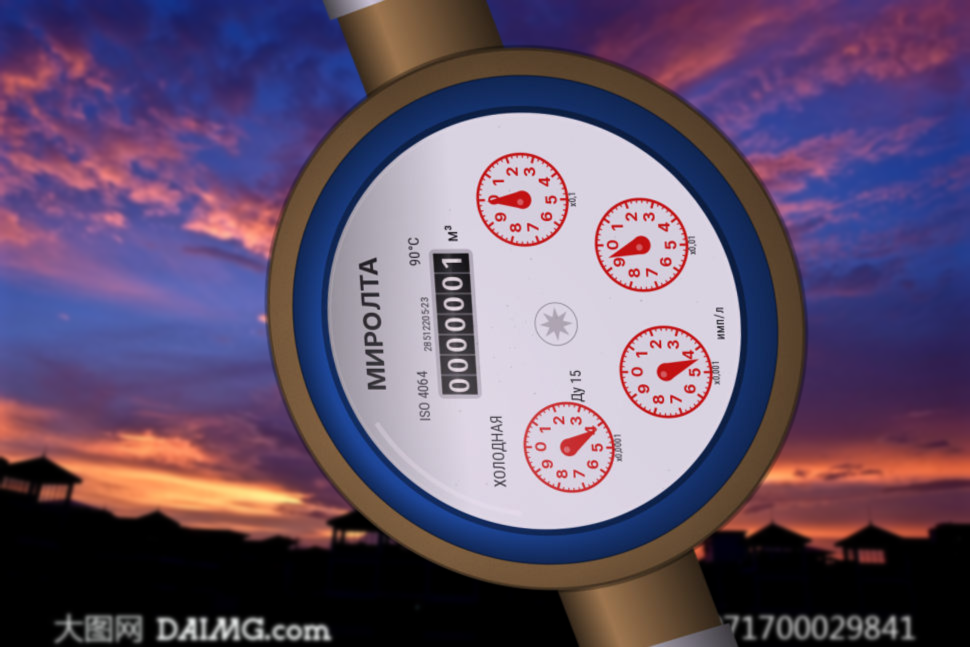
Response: 0.9944 m³
